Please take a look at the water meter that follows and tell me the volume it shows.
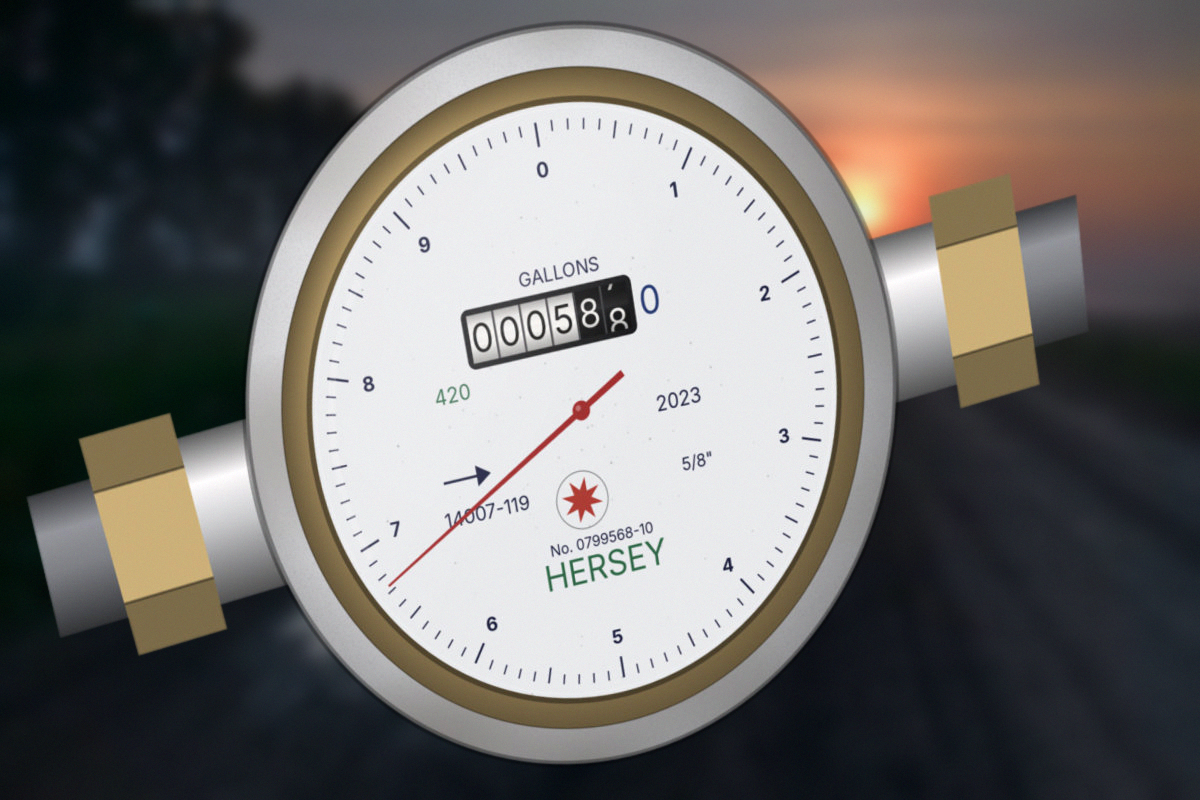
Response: 5876.7 gal
